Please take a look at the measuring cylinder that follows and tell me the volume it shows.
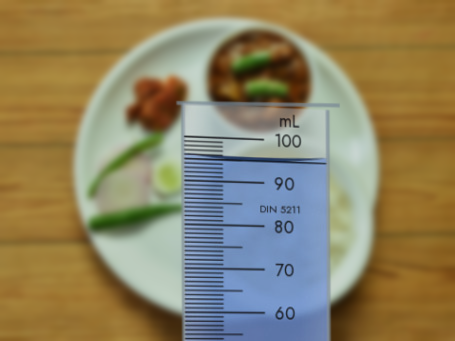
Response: 95 mL
